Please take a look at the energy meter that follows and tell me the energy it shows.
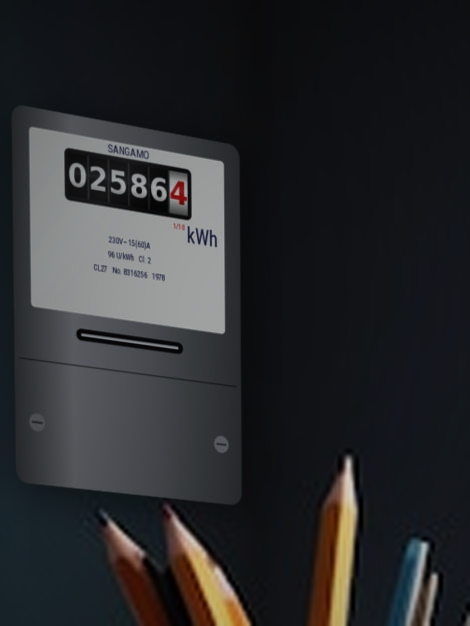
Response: 2586.4 kWh
